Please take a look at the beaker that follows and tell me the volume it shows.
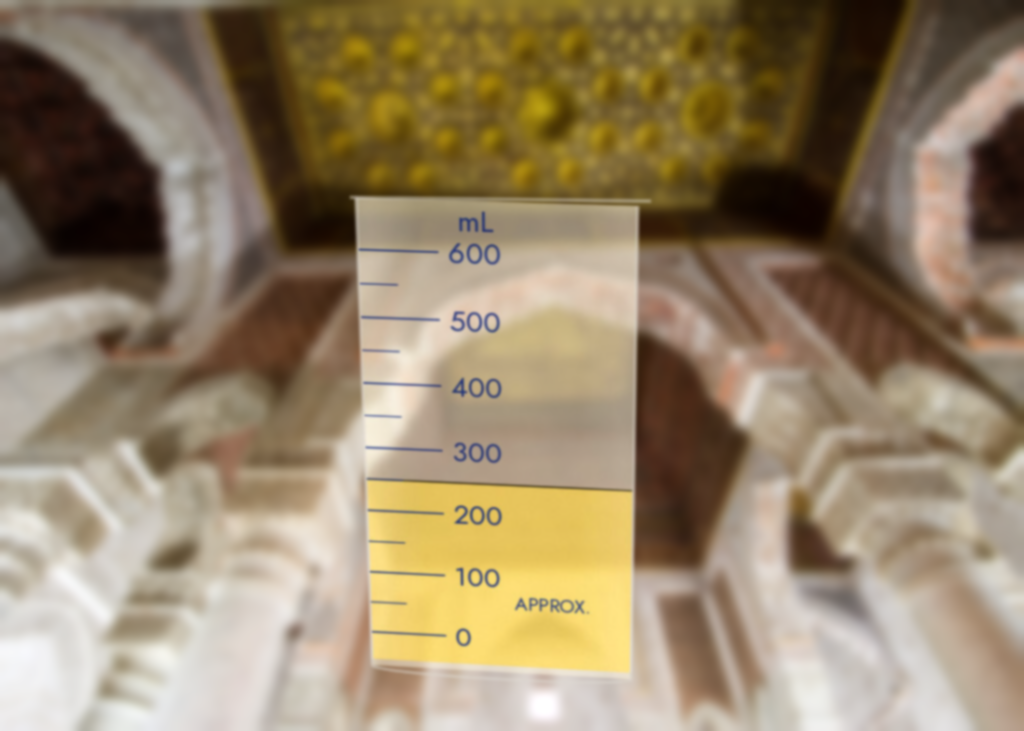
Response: 250 mL
